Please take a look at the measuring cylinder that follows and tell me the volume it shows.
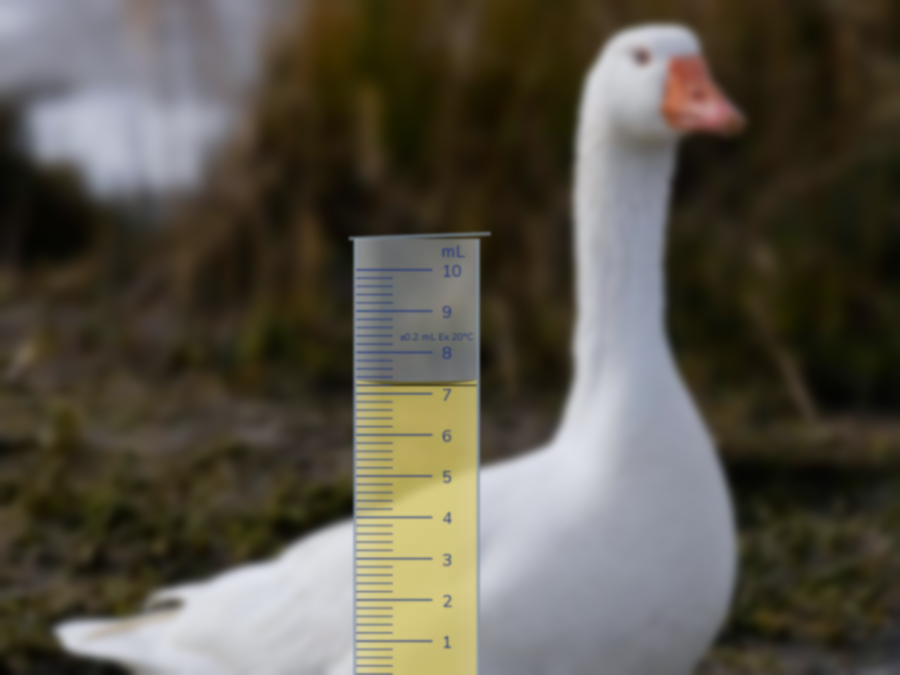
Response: 7.2 mL
